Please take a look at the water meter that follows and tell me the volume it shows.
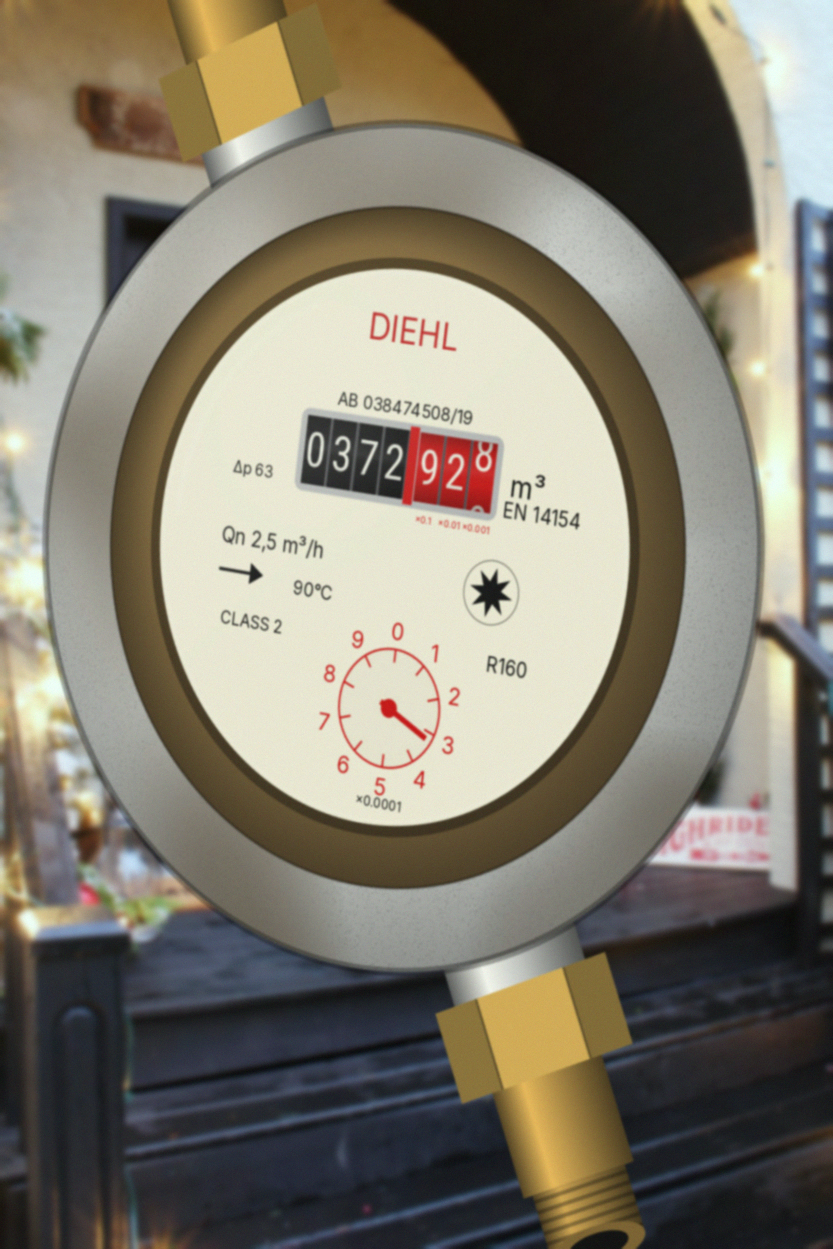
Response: 372.9283 m³
